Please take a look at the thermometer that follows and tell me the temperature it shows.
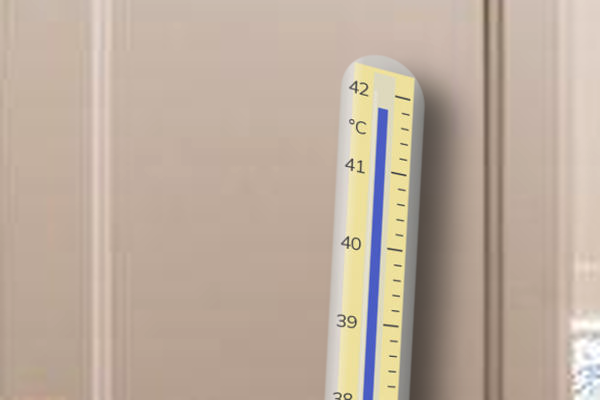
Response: 41.8 °C
